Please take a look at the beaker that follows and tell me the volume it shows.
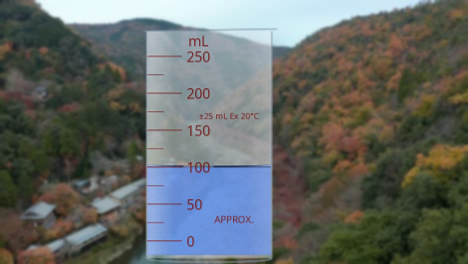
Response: 100 mL
